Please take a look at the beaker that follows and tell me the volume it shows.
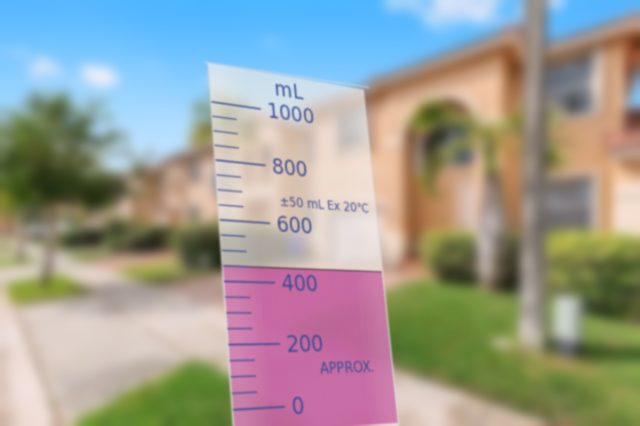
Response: 450 mL
